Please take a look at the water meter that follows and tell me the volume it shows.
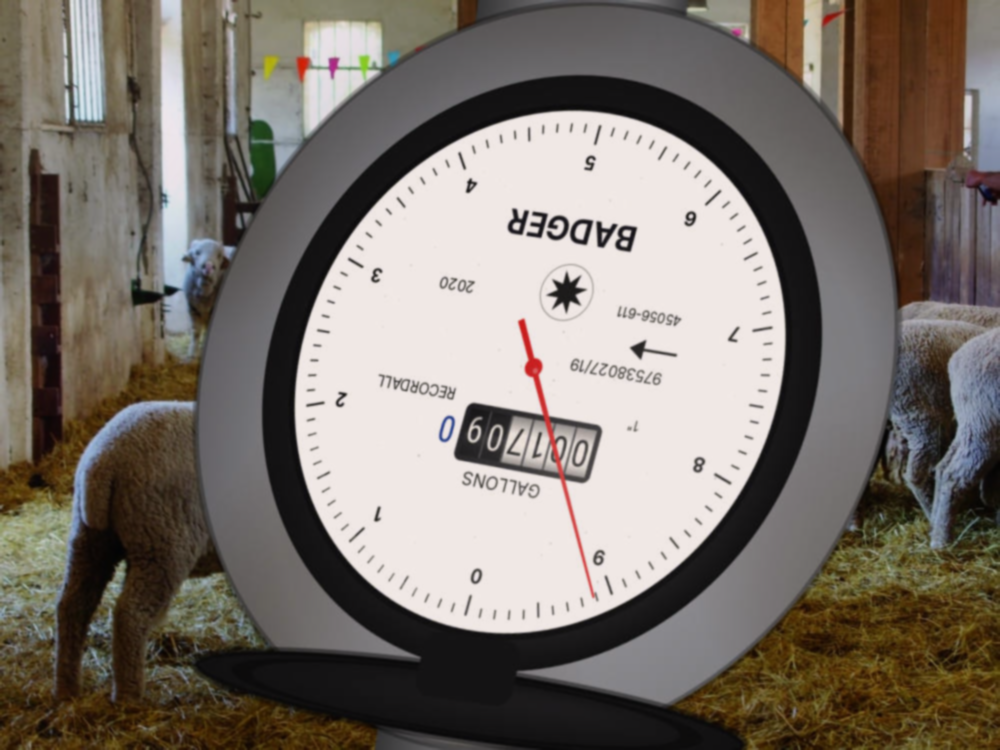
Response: 17089.1 gal
